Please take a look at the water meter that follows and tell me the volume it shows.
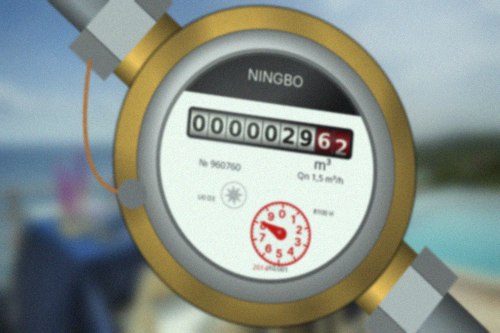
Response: 29.618 m³
